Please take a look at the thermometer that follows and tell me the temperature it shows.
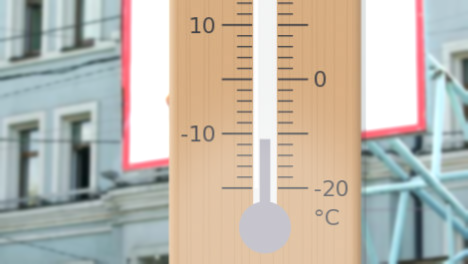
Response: -11 °C
